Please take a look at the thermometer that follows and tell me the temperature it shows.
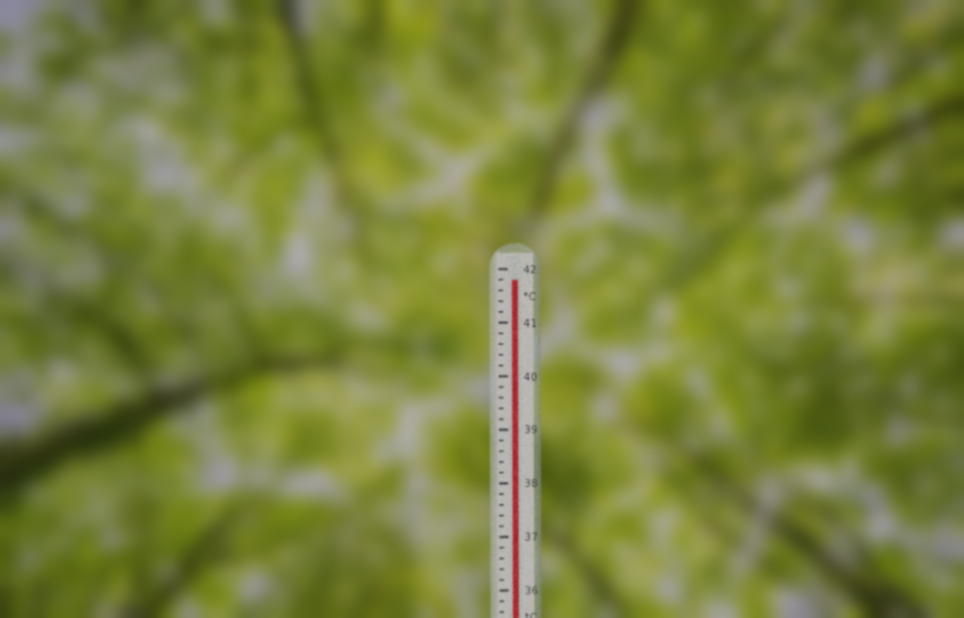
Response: 41.8 °C
